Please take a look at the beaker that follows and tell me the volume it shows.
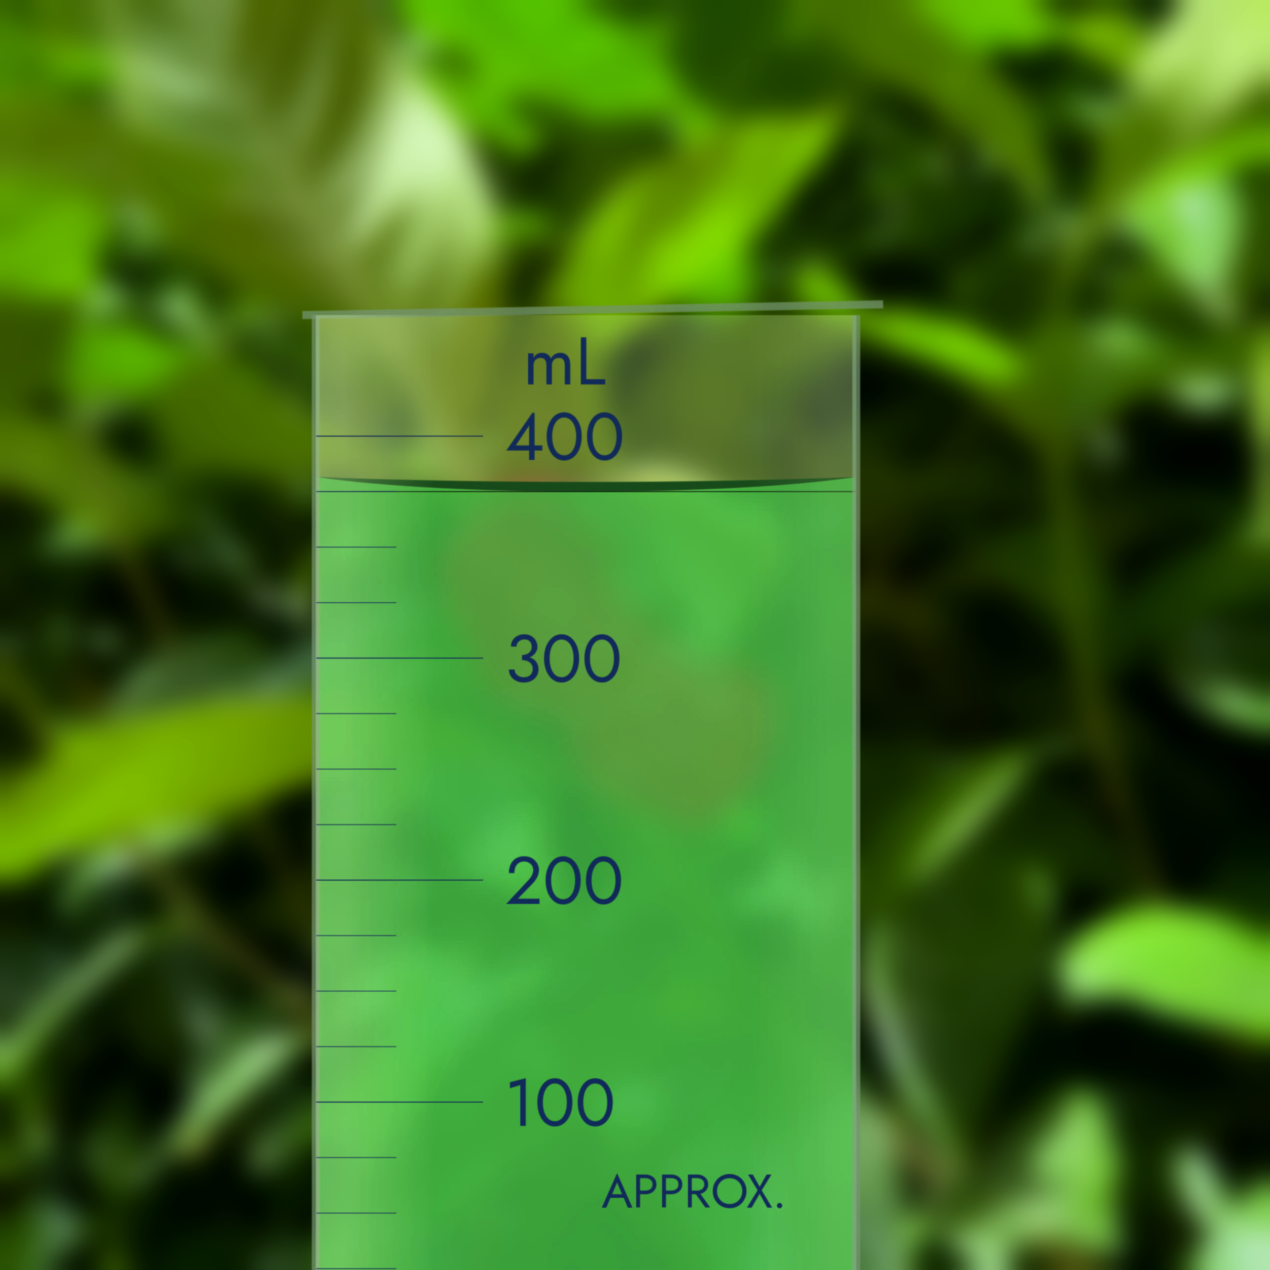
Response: 375 mL
